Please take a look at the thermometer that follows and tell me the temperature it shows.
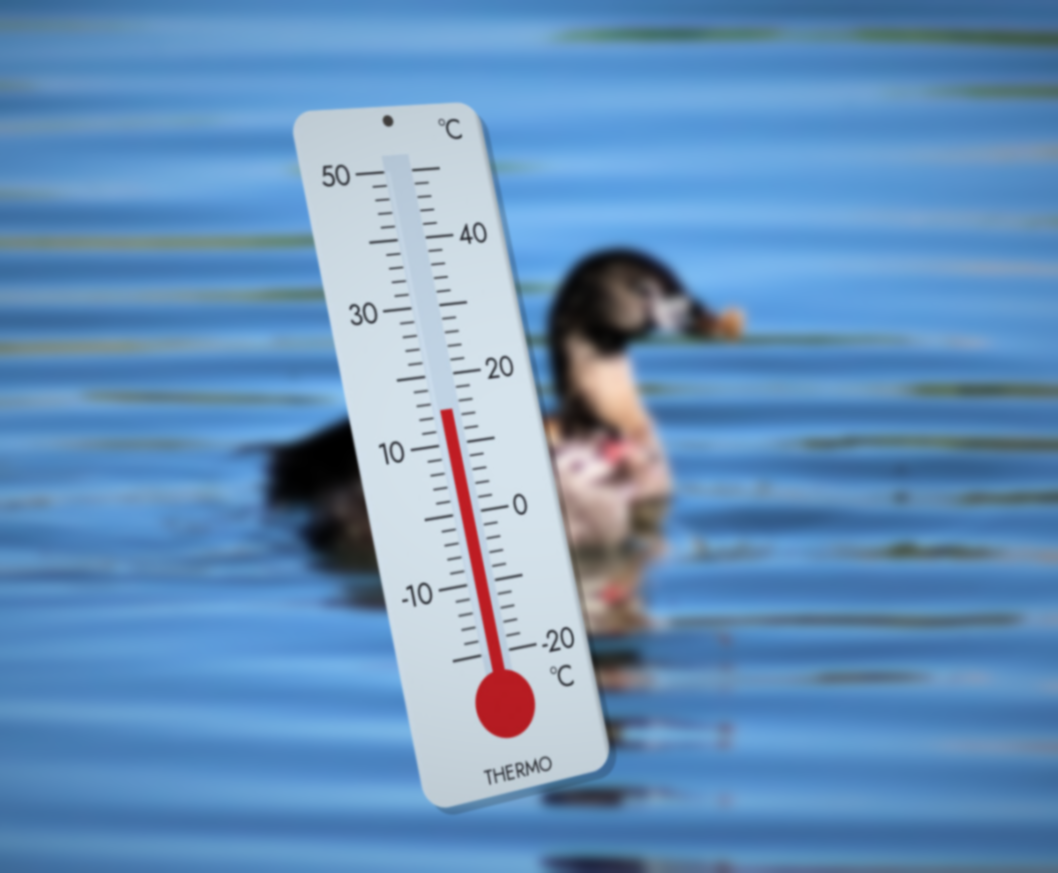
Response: 15 °C
